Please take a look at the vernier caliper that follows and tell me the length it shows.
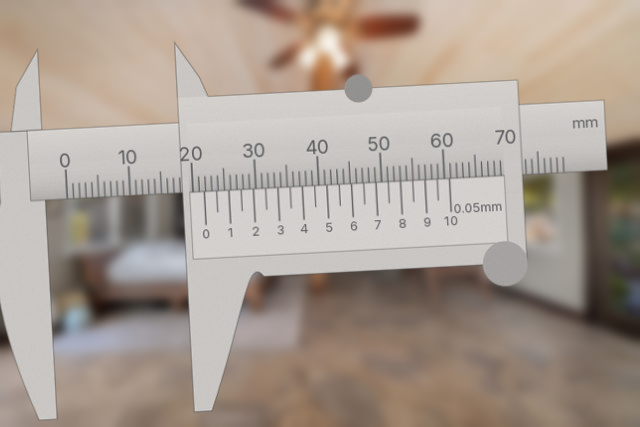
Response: 21.8 mm
